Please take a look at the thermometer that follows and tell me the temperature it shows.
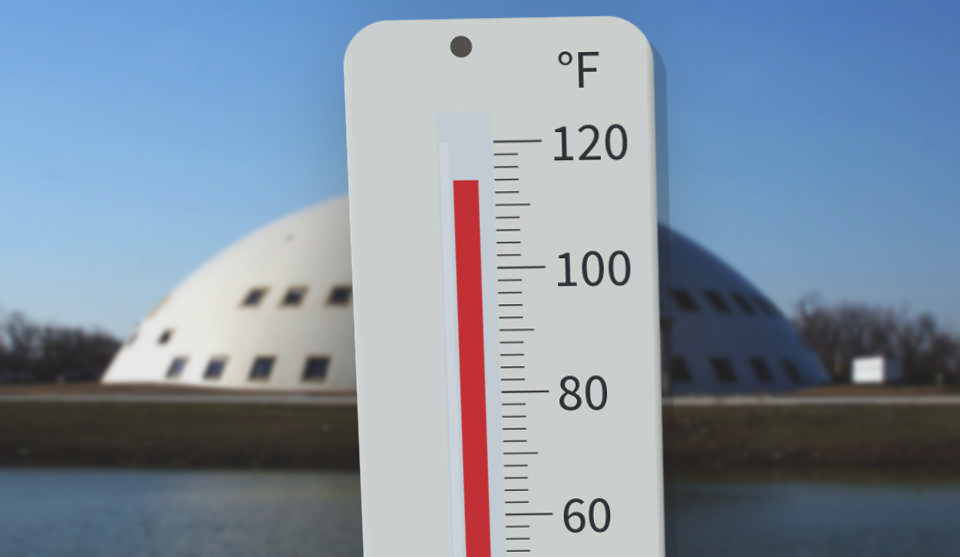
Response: 114 °F
